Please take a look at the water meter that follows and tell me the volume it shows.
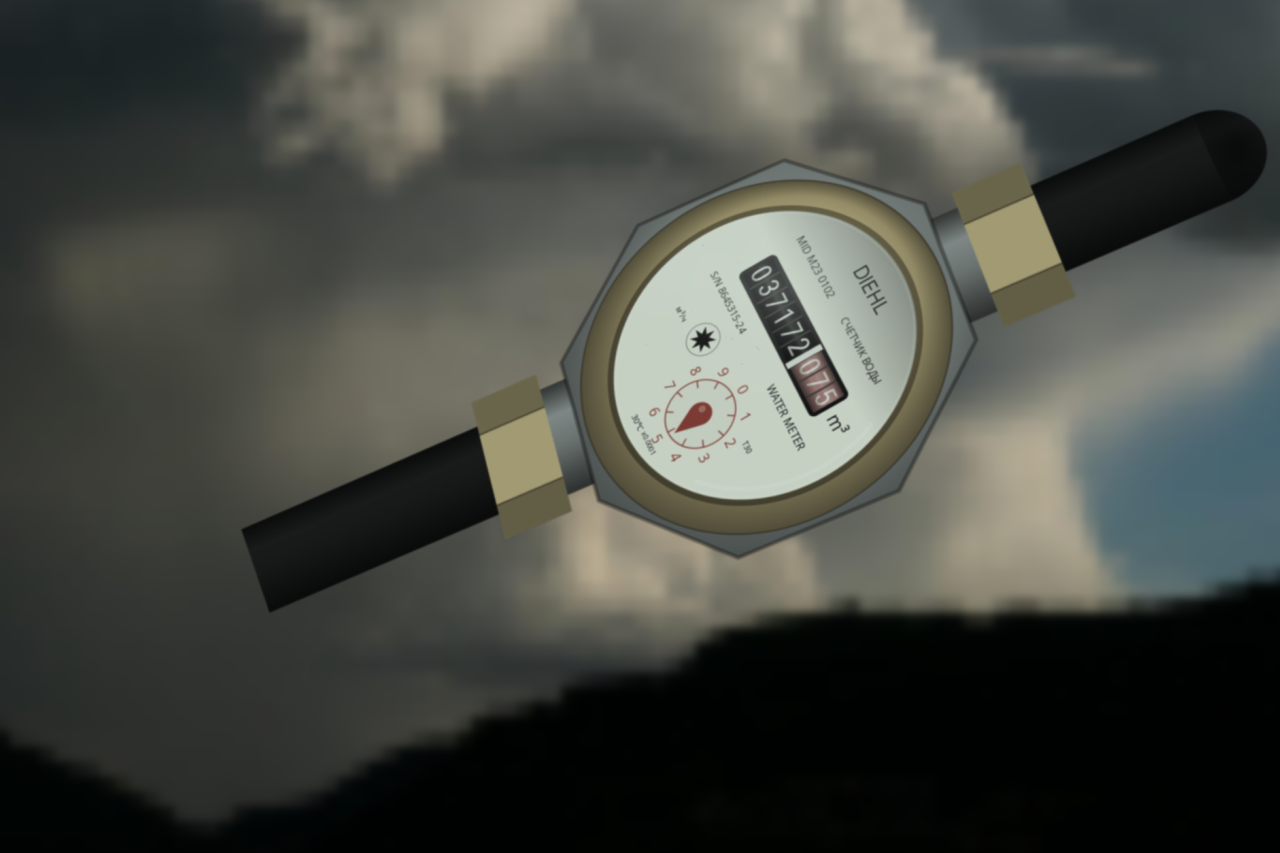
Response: 37172.0754 m³
